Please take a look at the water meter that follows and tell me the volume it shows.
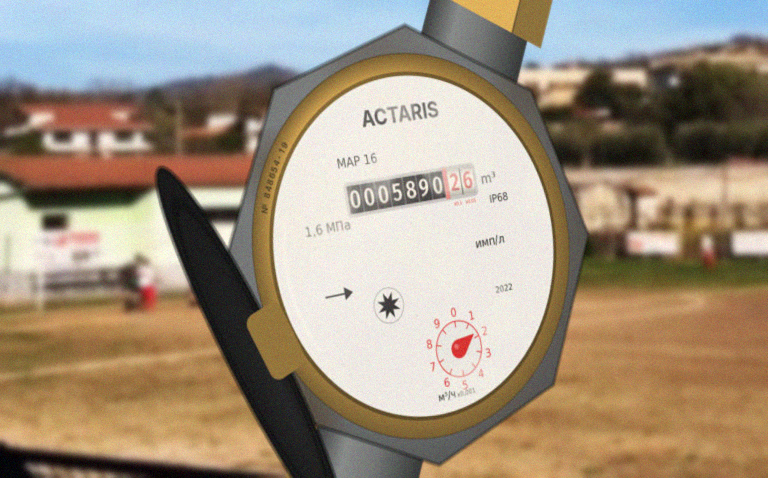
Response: 5890.261 m³
